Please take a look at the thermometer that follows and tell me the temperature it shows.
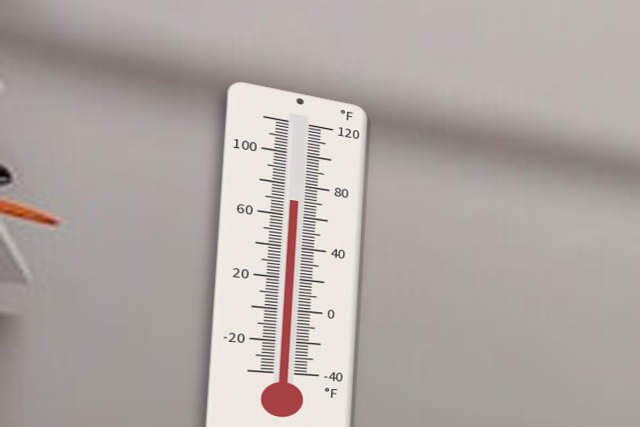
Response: 70 °F
